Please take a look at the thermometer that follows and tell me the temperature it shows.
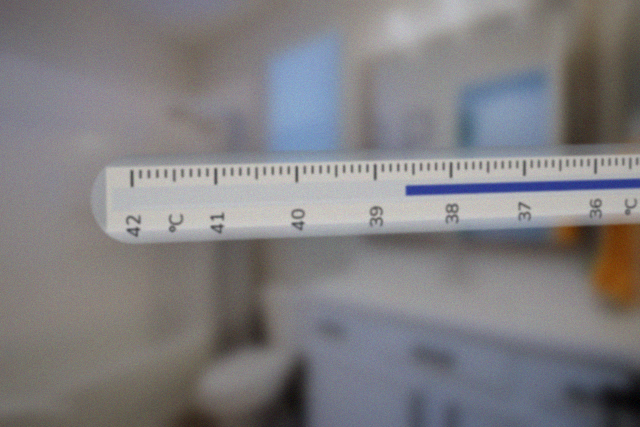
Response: 38.6 °C
